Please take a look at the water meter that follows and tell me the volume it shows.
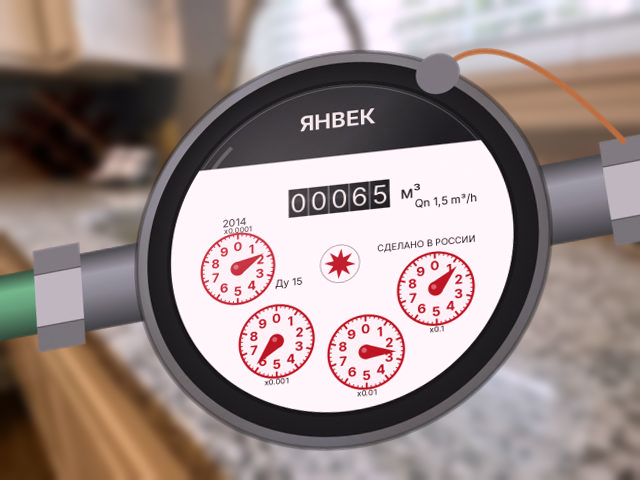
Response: 65.1261 m³
